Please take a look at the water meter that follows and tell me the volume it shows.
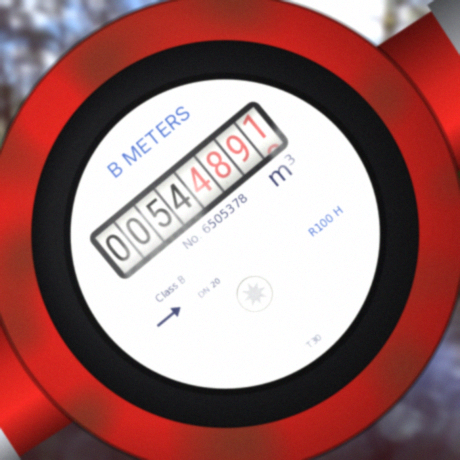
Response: 54.4891 m³
